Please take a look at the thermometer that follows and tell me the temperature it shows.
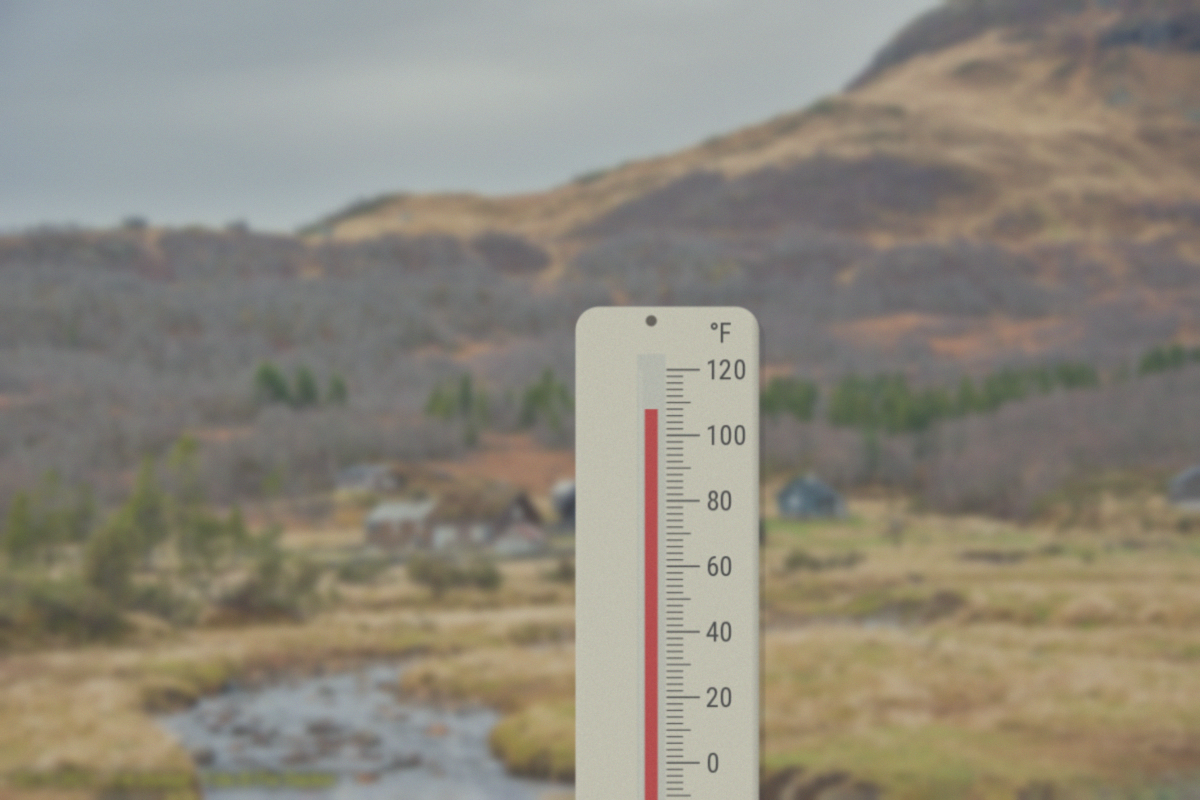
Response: 108 °F
